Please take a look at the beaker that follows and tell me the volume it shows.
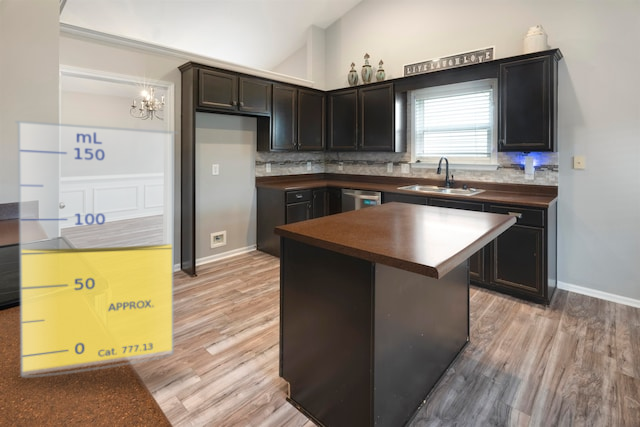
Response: 75 mL
